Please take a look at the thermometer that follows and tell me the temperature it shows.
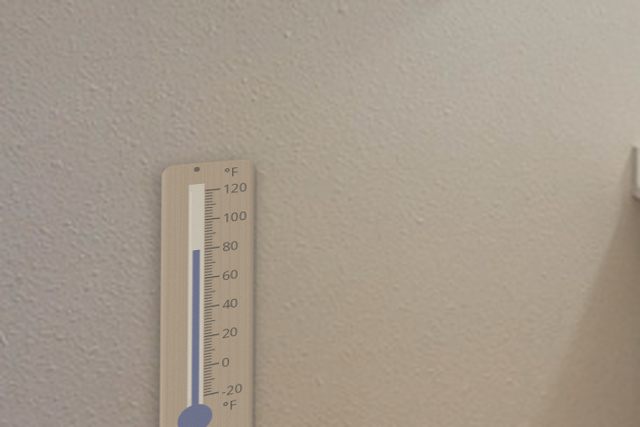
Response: 80 °F
